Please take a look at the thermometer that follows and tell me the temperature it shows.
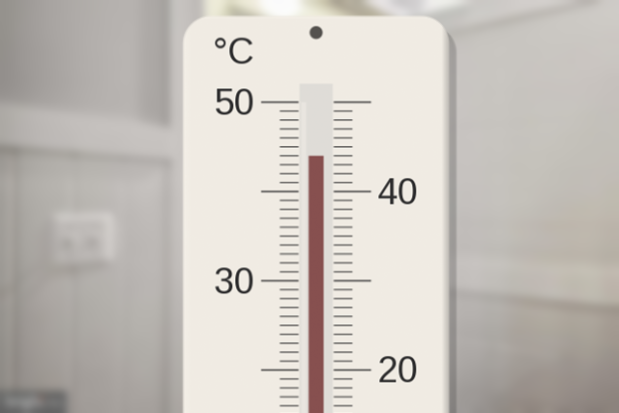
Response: 44 °C
